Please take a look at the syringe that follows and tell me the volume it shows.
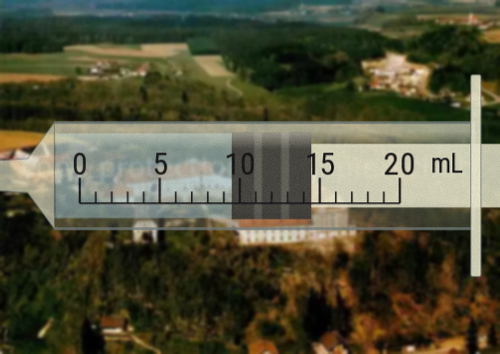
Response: 9.5 mL
